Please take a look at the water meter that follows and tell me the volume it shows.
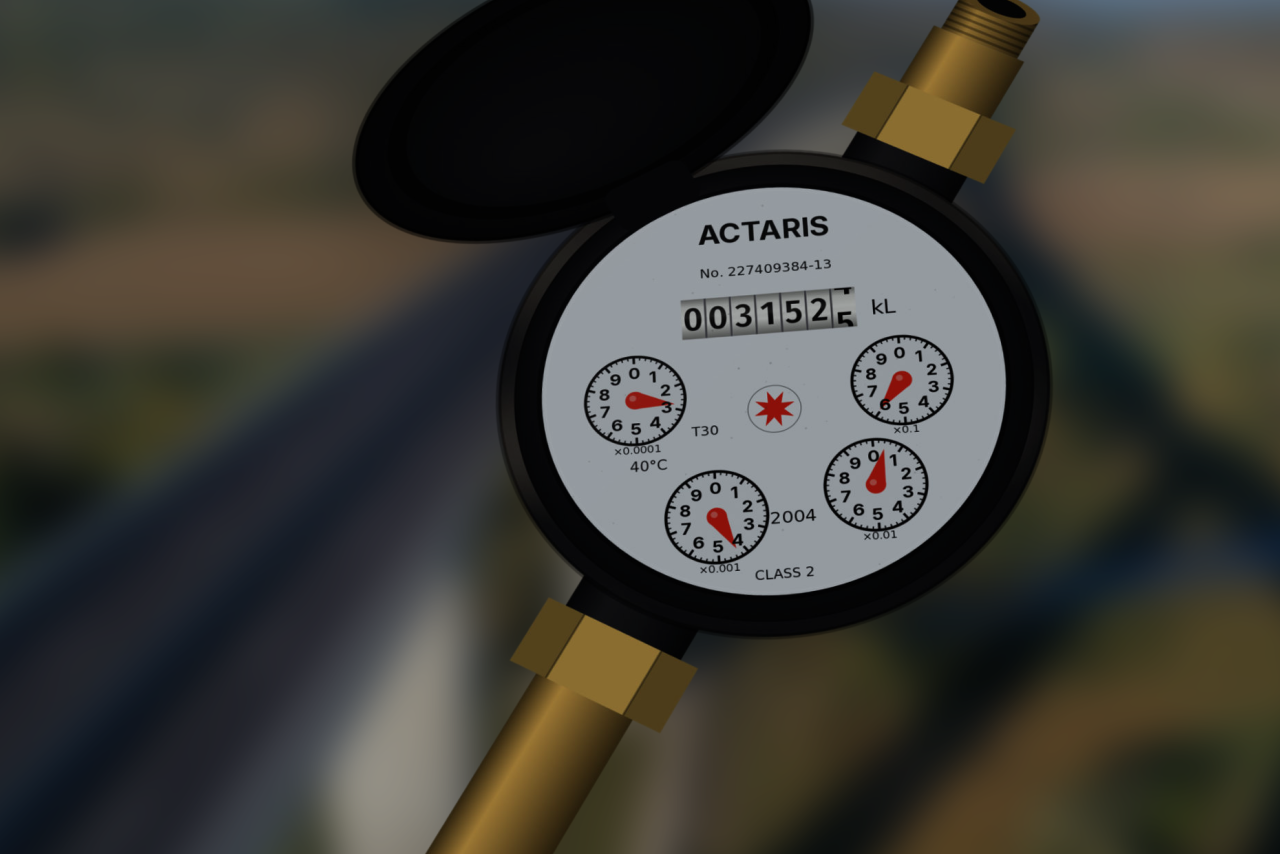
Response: 31524.6042 kL
